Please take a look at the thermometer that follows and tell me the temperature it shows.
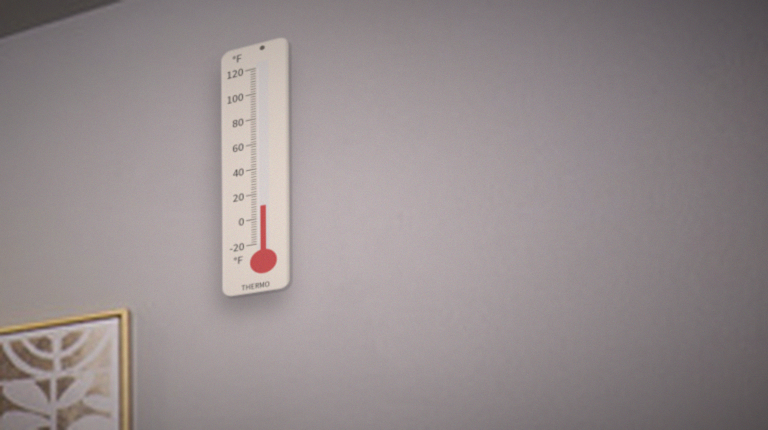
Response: 10 °F
